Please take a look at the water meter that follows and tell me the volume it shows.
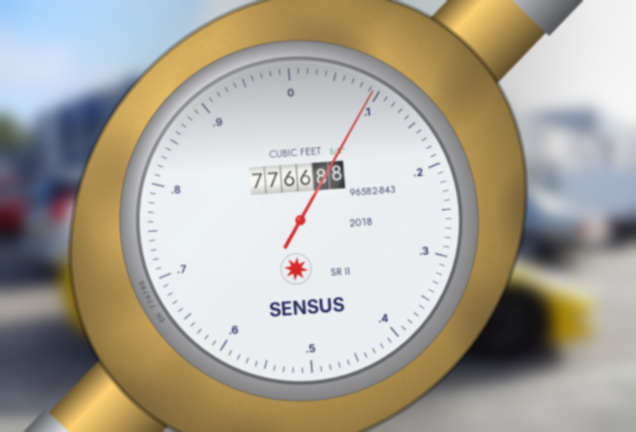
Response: 776688.09 ft³
